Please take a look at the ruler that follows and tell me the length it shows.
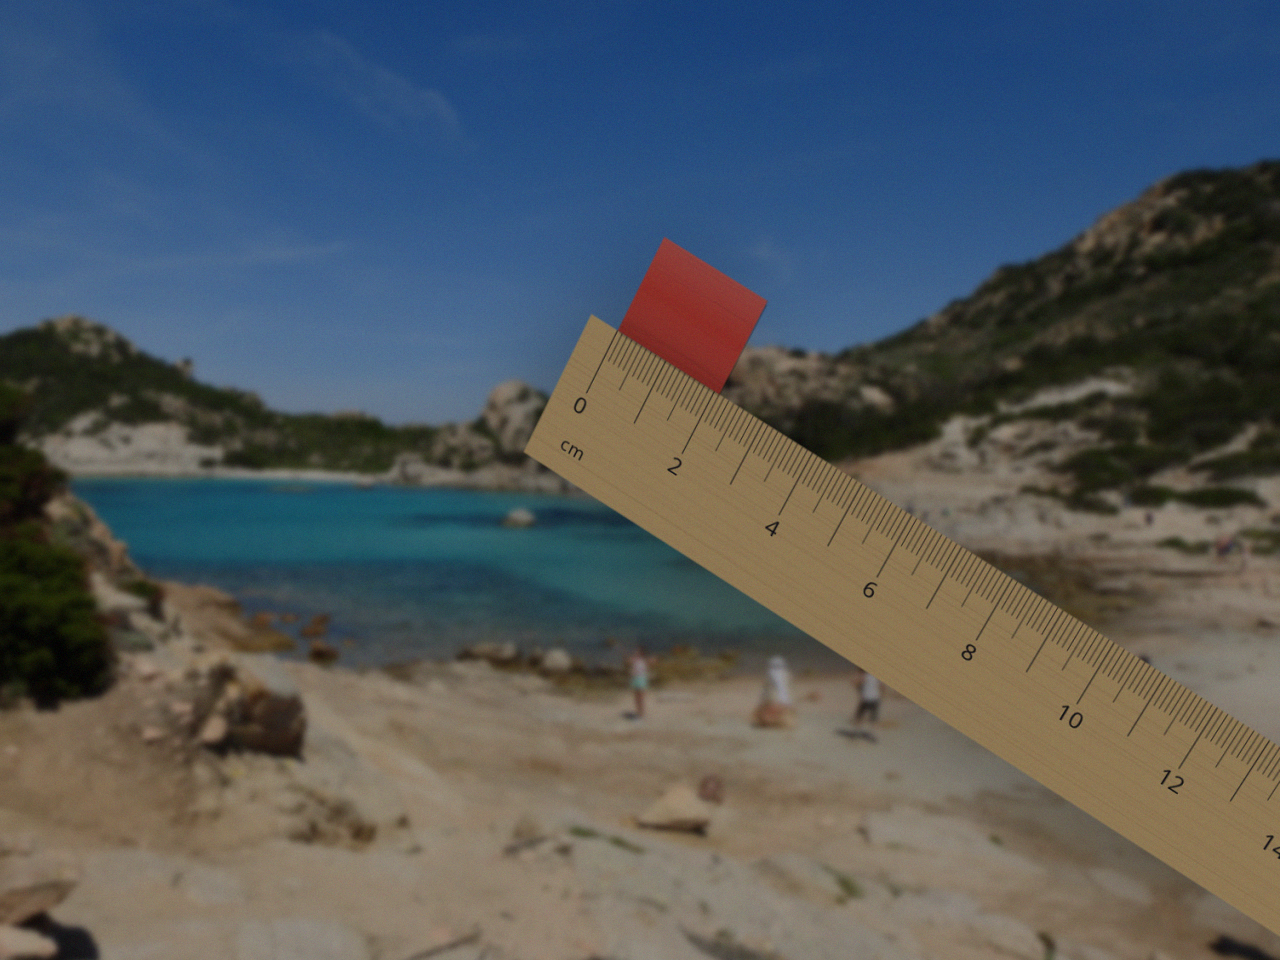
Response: 2.1 cm
